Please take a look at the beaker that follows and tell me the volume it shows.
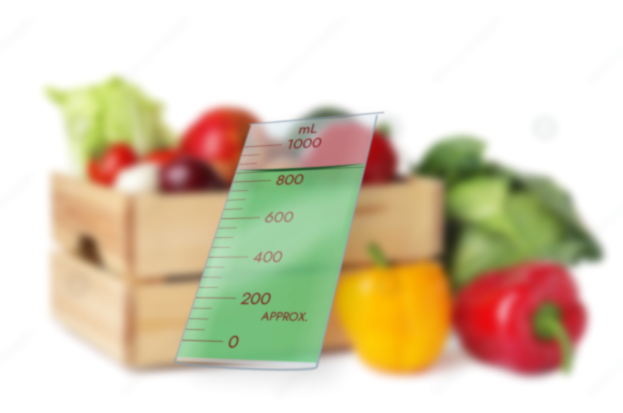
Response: 850 mL
